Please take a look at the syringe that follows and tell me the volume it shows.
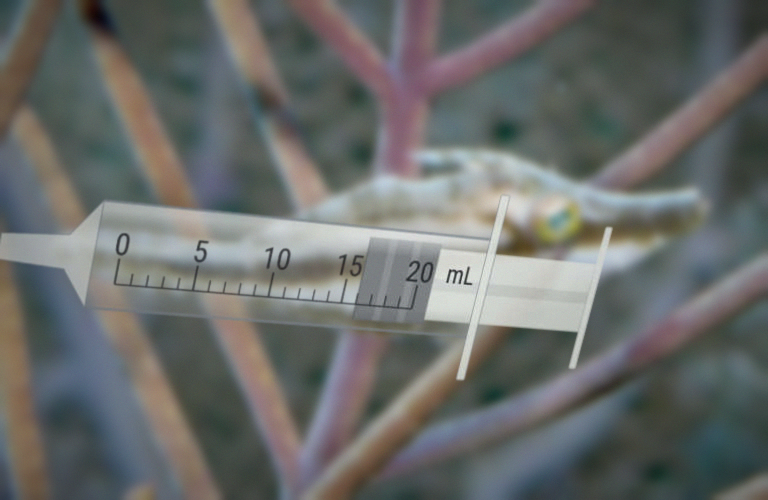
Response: 16 mL
